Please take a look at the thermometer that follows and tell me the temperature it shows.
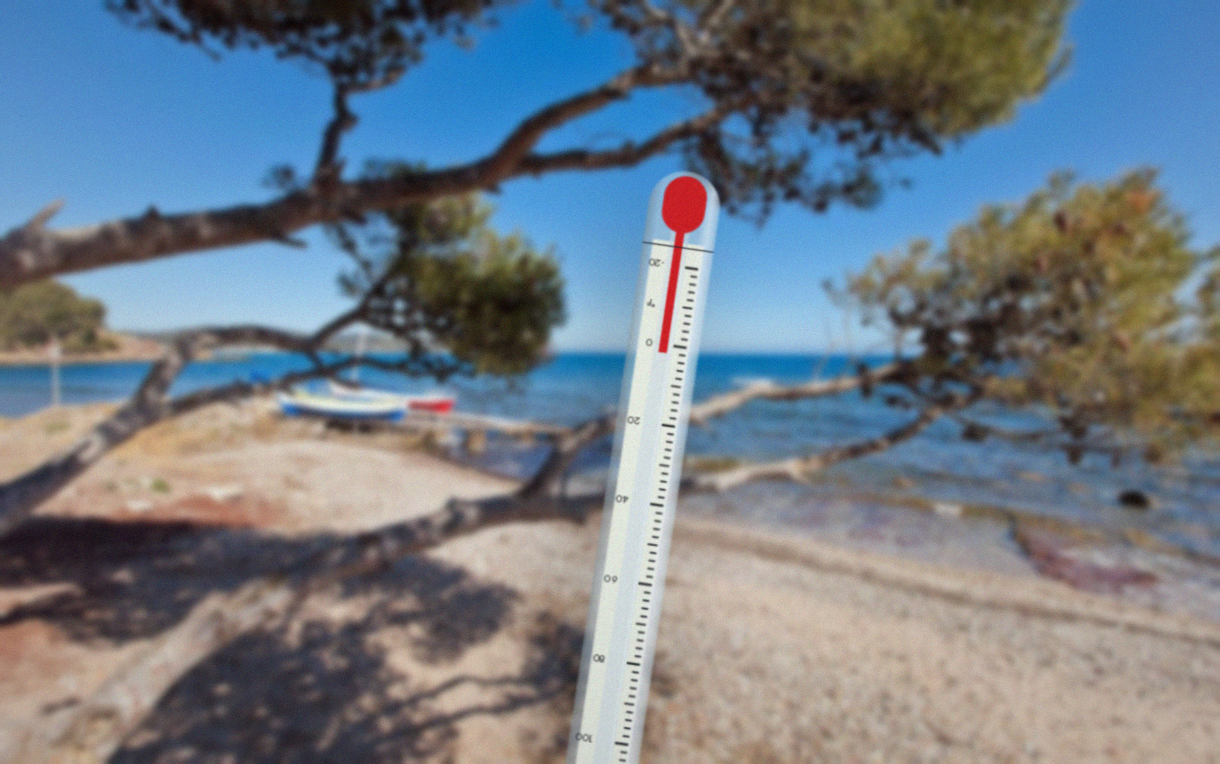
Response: 2 °F
